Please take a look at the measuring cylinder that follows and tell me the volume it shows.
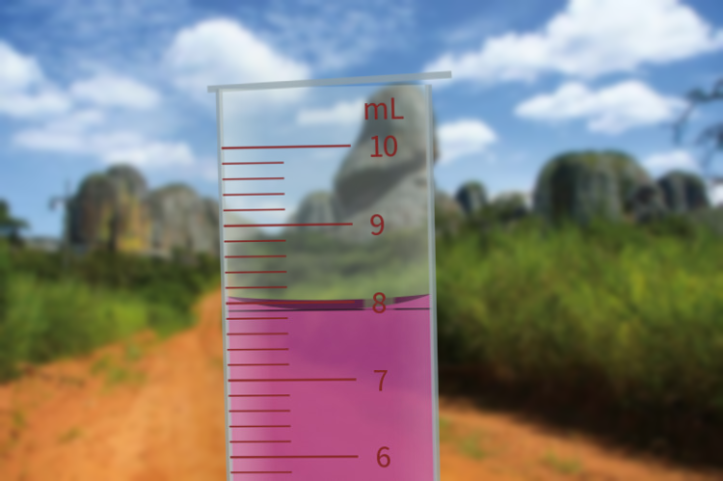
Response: 7.9 mL
